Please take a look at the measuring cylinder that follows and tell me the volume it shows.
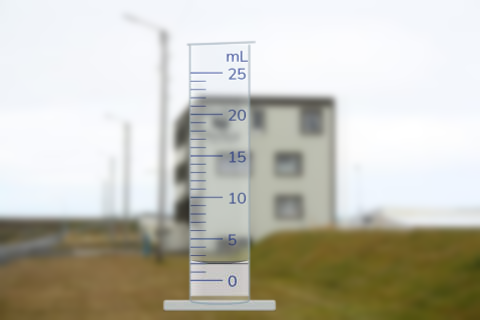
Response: 2 mL
